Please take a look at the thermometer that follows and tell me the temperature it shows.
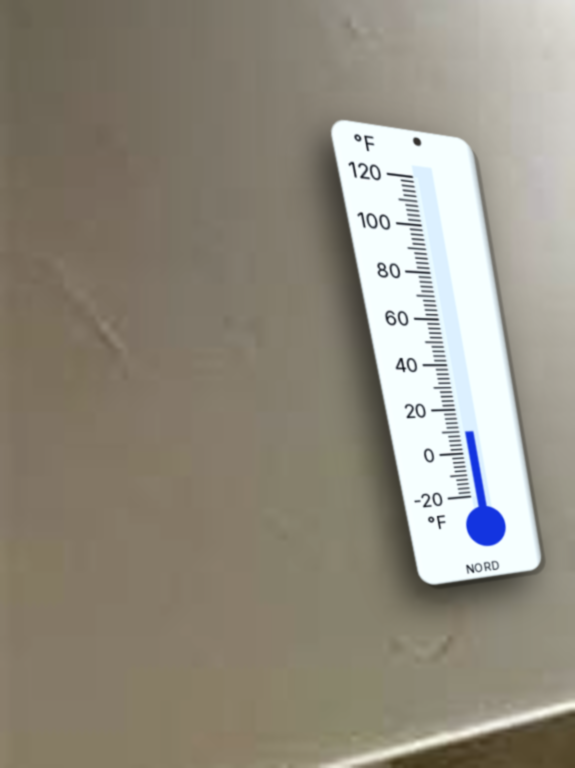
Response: 10 °F
